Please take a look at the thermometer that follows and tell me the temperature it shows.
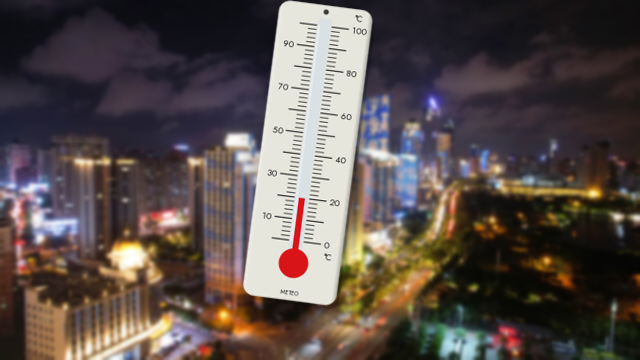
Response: 20 °C
